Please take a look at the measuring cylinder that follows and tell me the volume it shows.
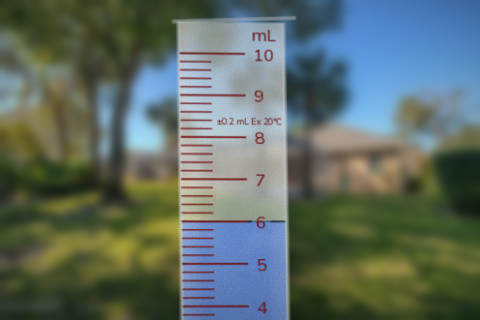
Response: 6 mL
